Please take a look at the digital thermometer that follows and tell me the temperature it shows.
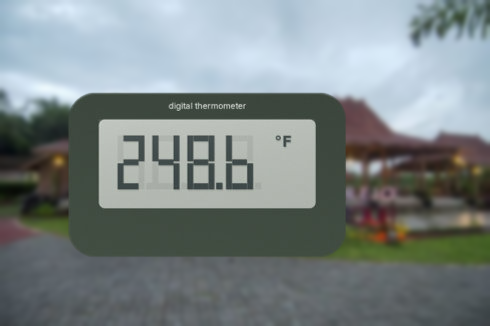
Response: 248.6 °F
